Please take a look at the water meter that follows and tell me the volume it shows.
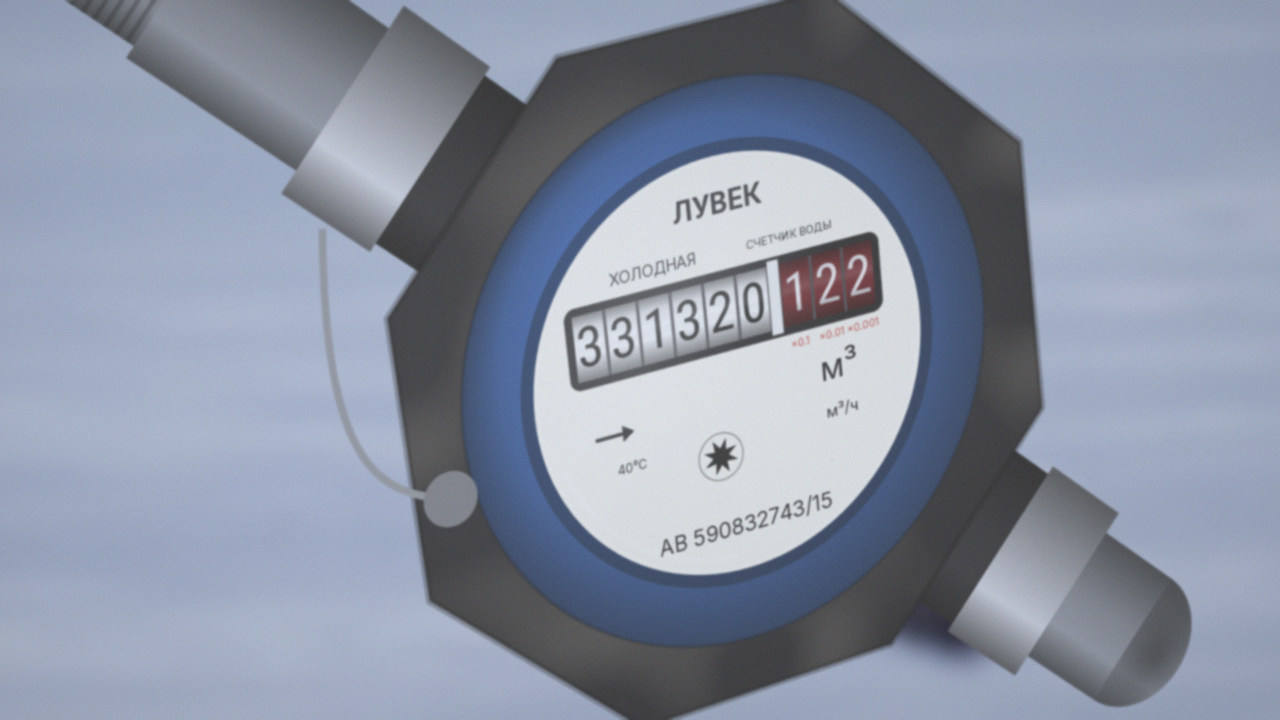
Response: 331320.122 m³
